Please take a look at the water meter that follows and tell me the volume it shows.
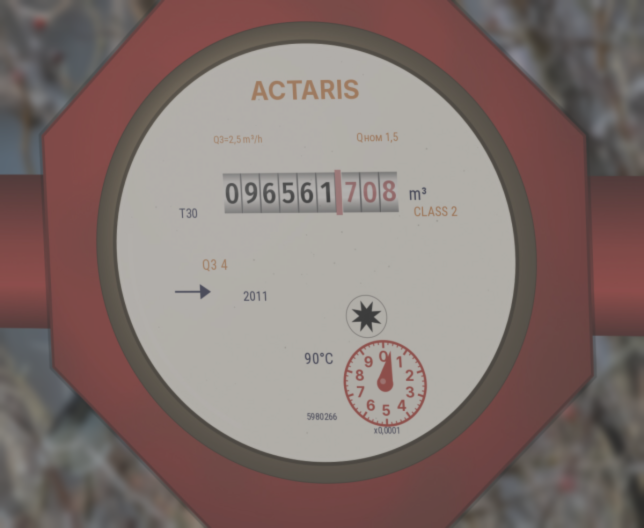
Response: 96561.7080 m³
